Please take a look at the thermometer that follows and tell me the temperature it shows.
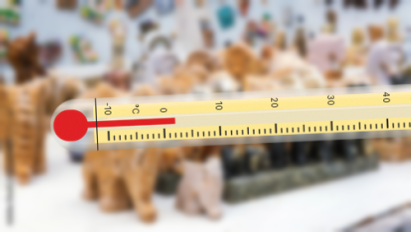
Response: 2 °C
